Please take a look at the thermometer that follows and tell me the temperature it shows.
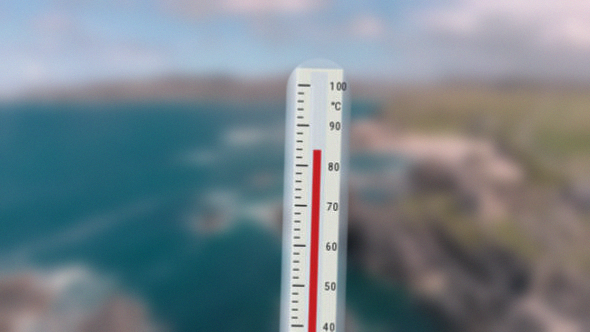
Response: 84 °C
